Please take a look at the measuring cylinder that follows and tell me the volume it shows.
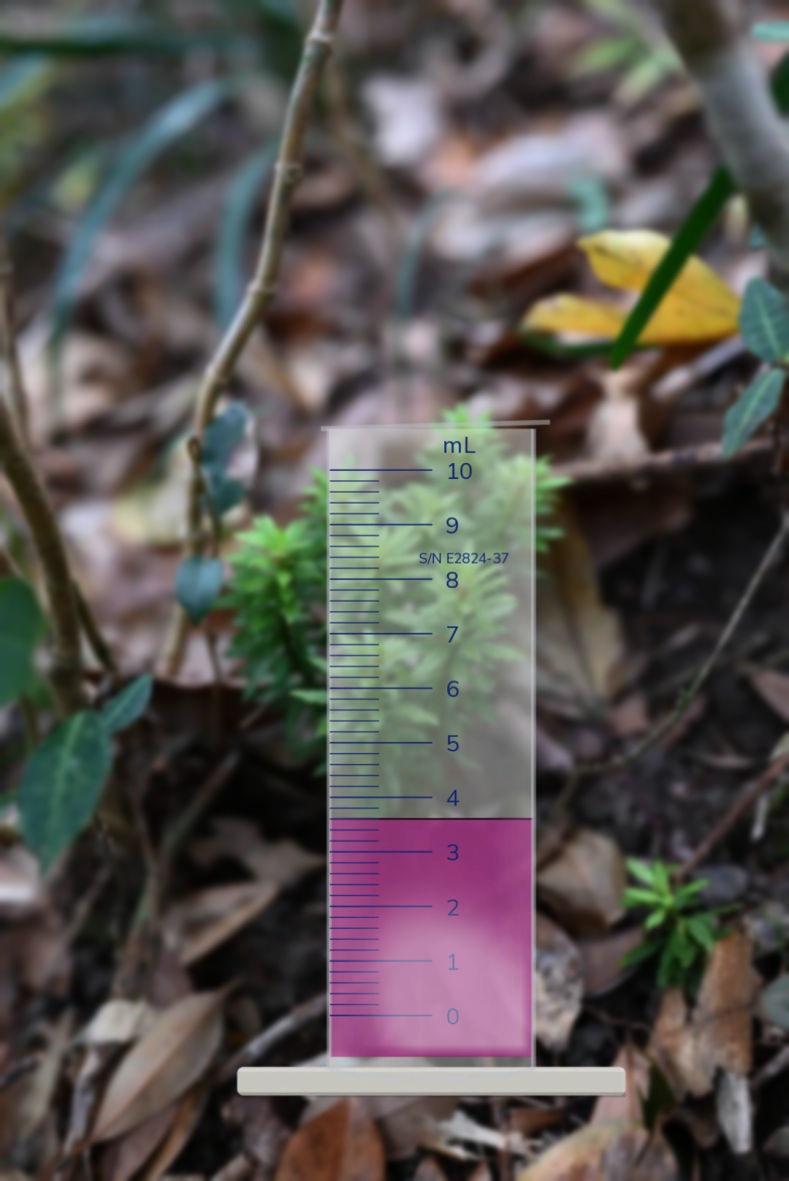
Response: 3.6 mL
